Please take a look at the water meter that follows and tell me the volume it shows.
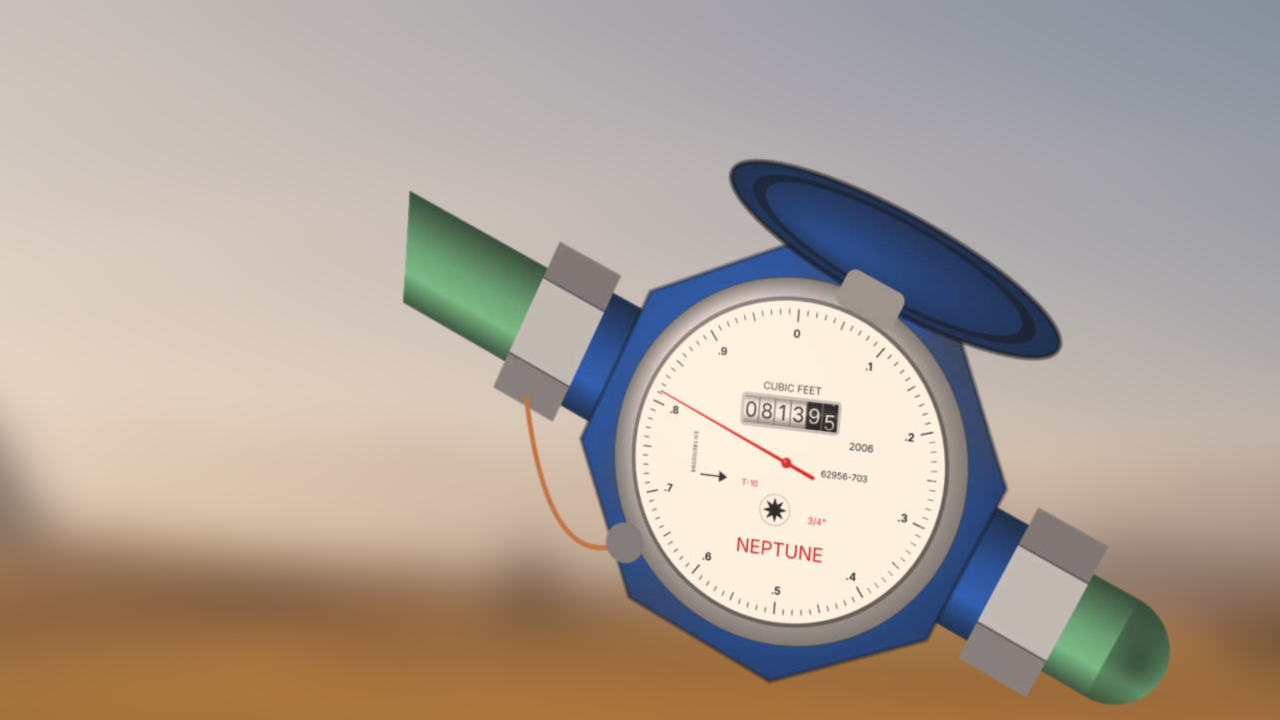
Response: 81394.81 ft³
